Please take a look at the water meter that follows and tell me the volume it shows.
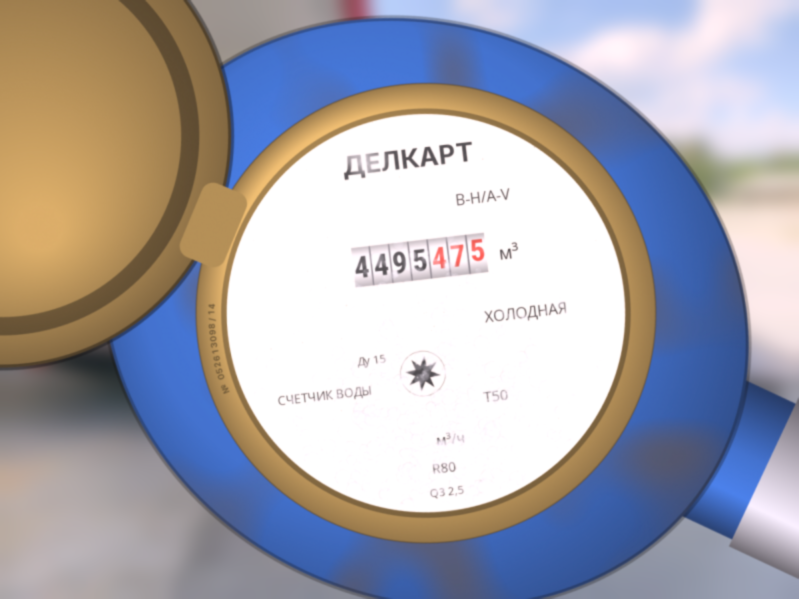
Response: 4495.475 m³
